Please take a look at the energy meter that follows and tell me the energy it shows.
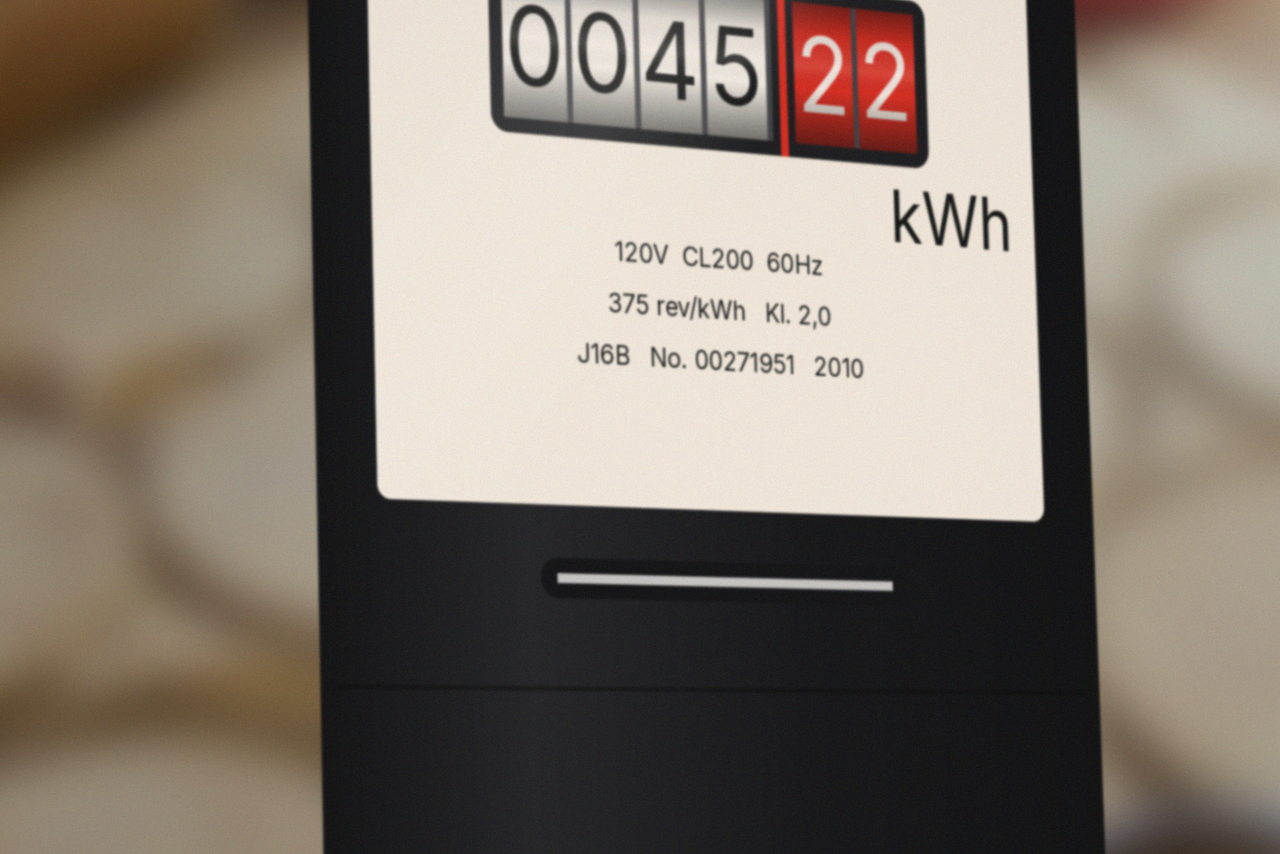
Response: 45.22 kWh
